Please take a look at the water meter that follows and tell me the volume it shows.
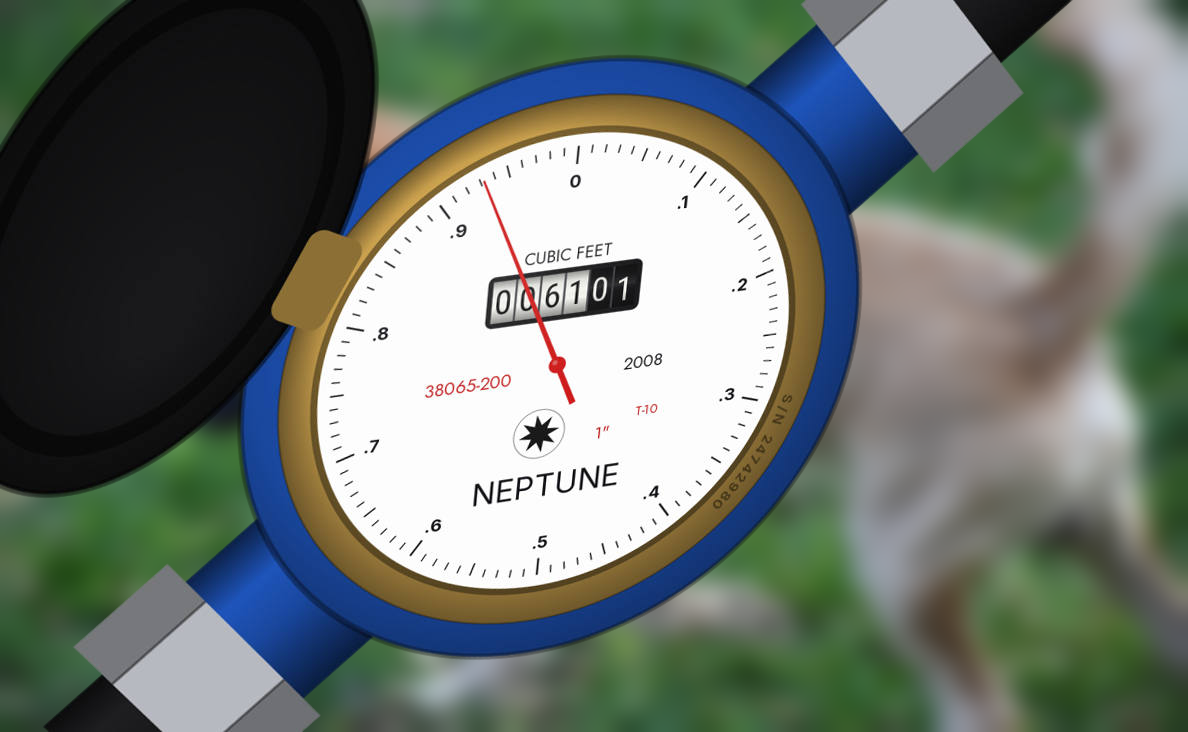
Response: 6100.93 ft³
